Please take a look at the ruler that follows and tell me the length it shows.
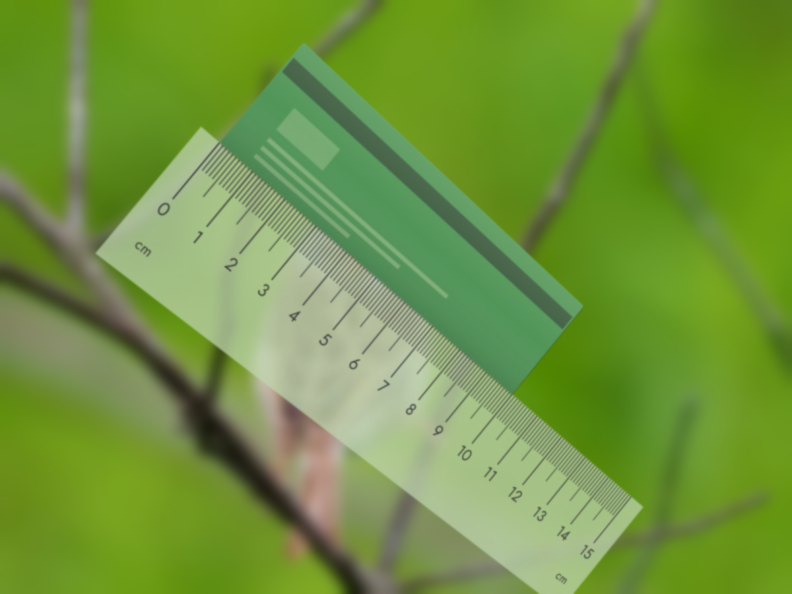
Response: 10 cm
